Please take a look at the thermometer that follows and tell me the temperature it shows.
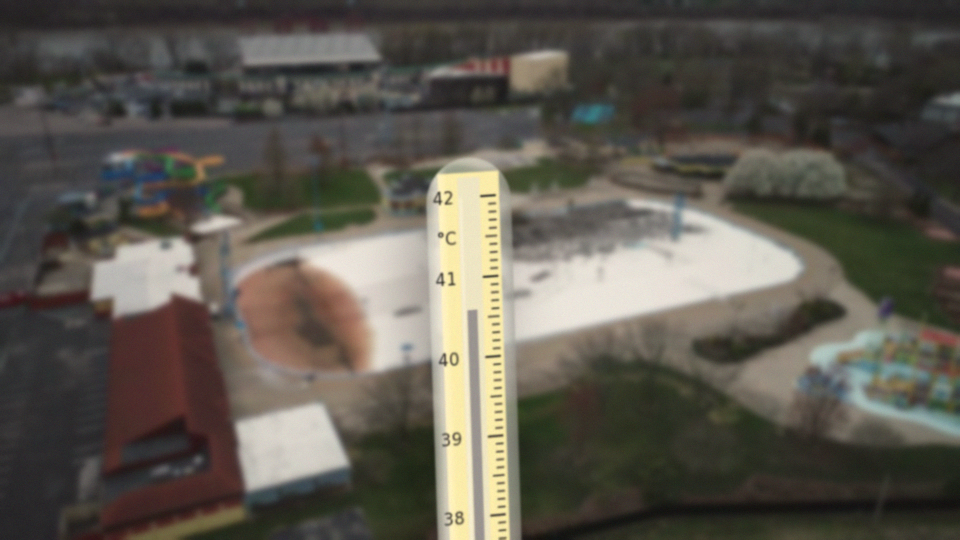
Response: 40.6 °C
